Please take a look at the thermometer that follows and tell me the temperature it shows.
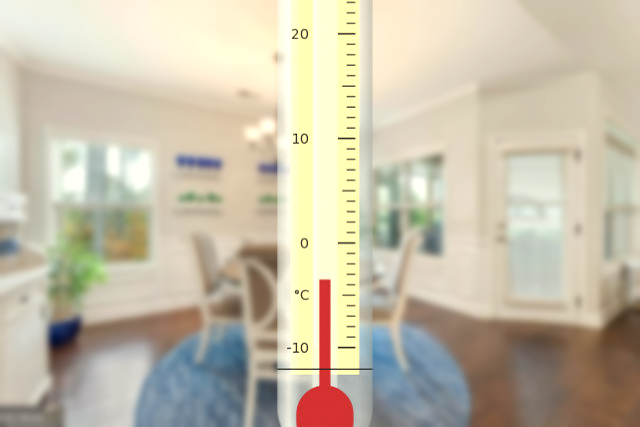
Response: -3.5 °C
